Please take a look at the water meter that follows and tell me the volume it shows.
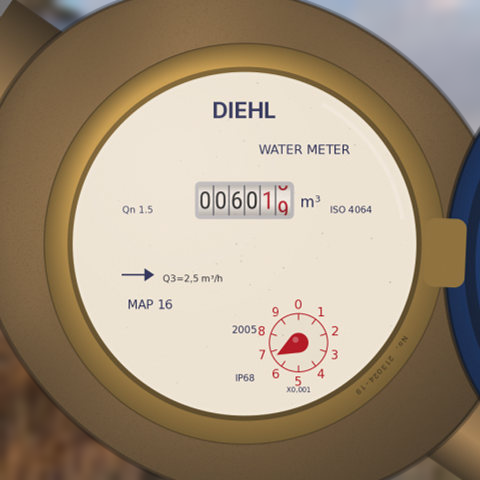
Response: 60.186 m³
